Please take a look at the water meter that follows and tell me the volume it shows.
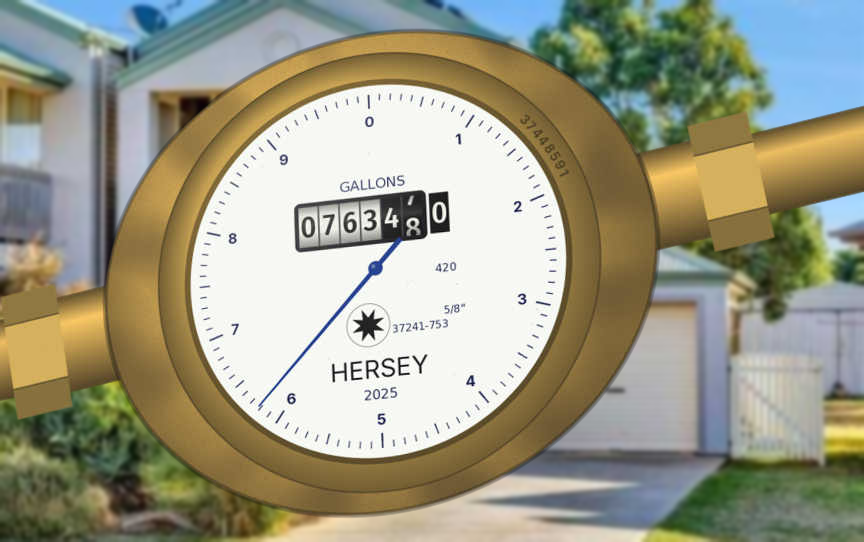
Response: 763476.2 gal
